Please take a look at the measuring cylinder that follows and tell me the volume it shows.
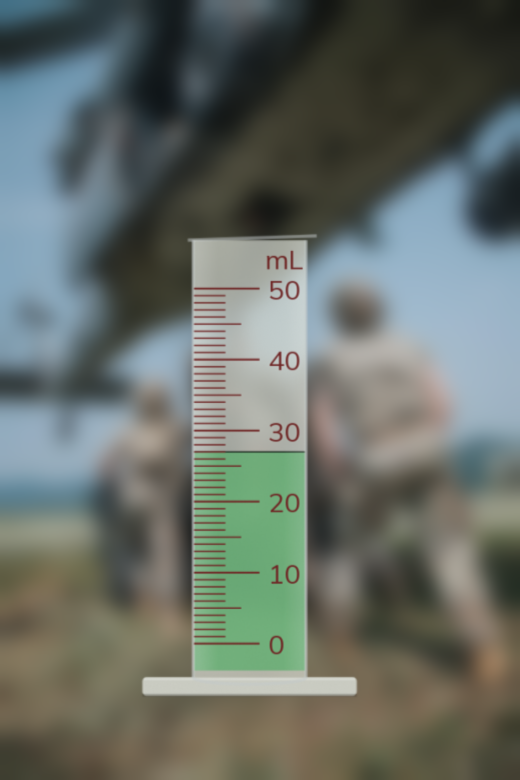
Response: 27 mL
